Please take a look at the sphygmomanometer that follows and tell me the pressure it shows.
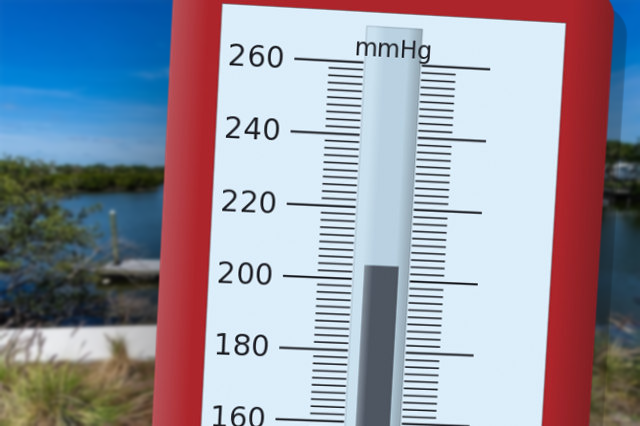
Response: 204 mmHg
